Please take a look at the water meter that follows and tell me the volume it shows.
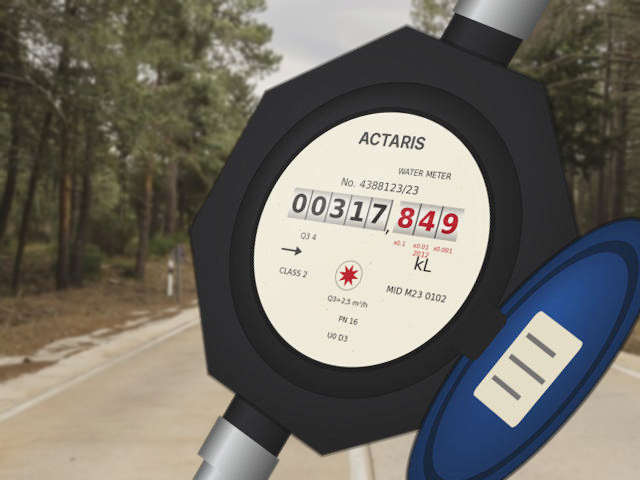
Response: 317.849 kL
